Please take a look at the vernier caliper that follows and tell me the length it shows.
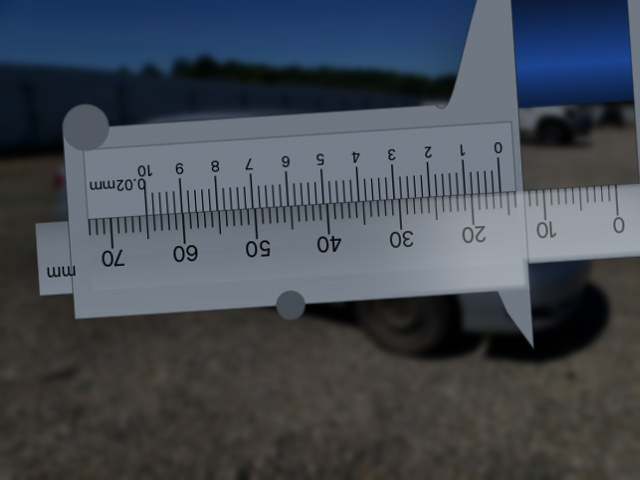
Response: 16.0 mm
